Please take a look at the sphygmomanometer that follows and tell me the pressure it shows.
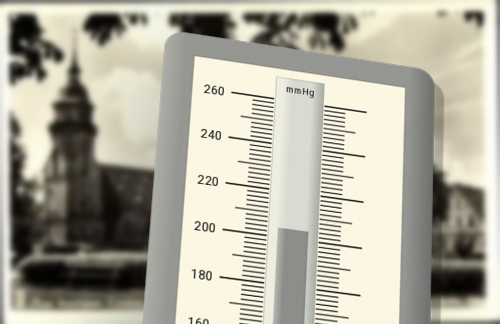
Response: 204 mmHg
